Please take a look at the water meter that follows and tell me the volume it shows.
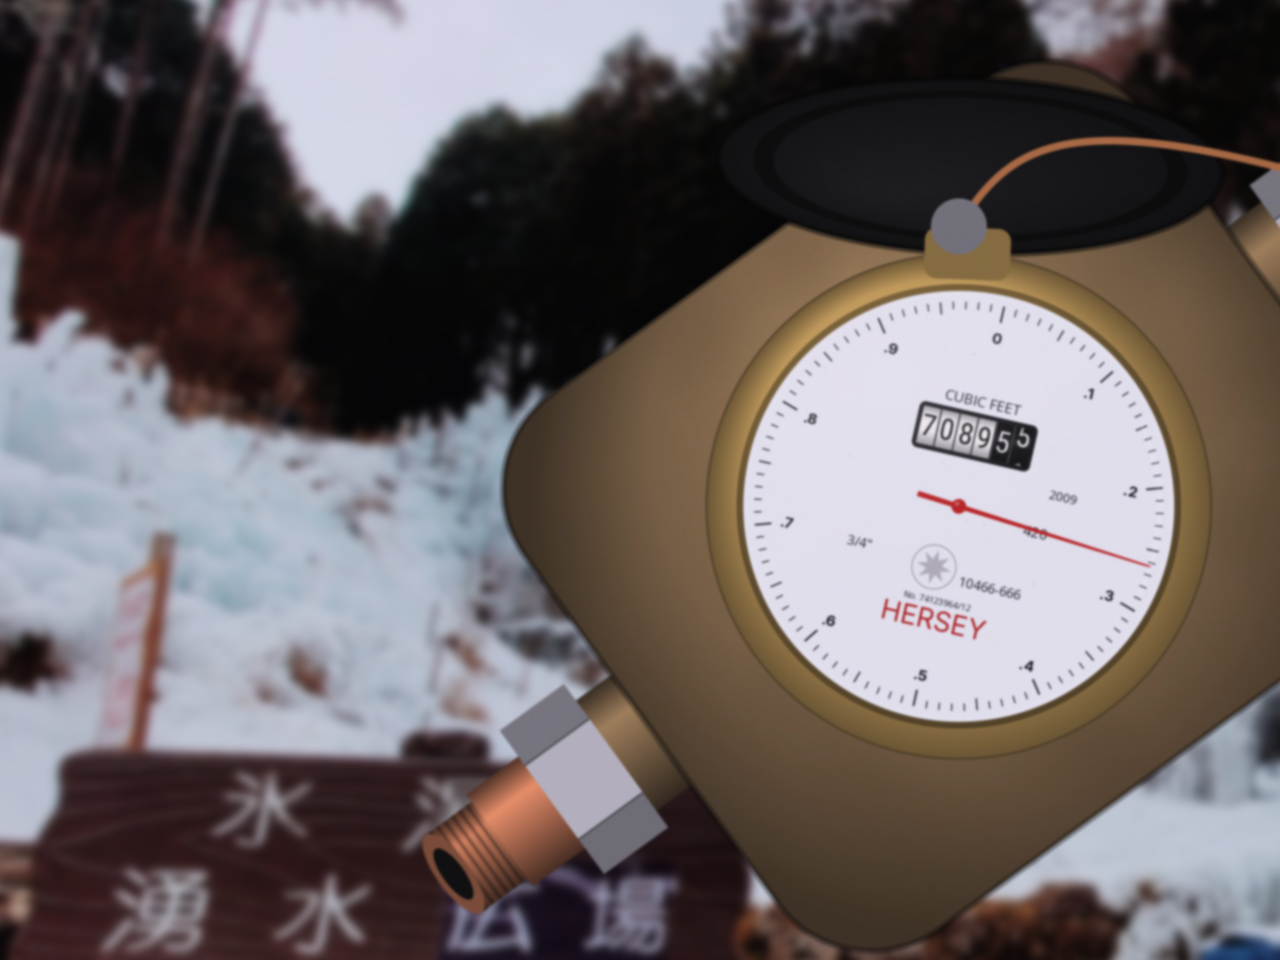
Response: 708955.26 ft³
